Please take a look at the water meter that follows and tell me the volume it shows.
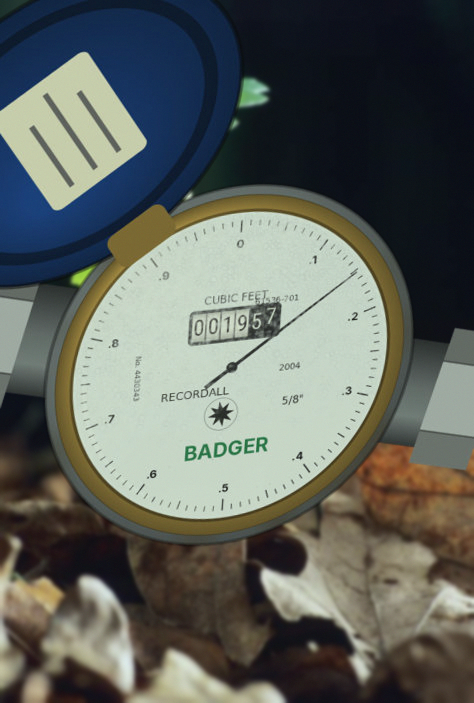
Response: 1957.15 ft³
